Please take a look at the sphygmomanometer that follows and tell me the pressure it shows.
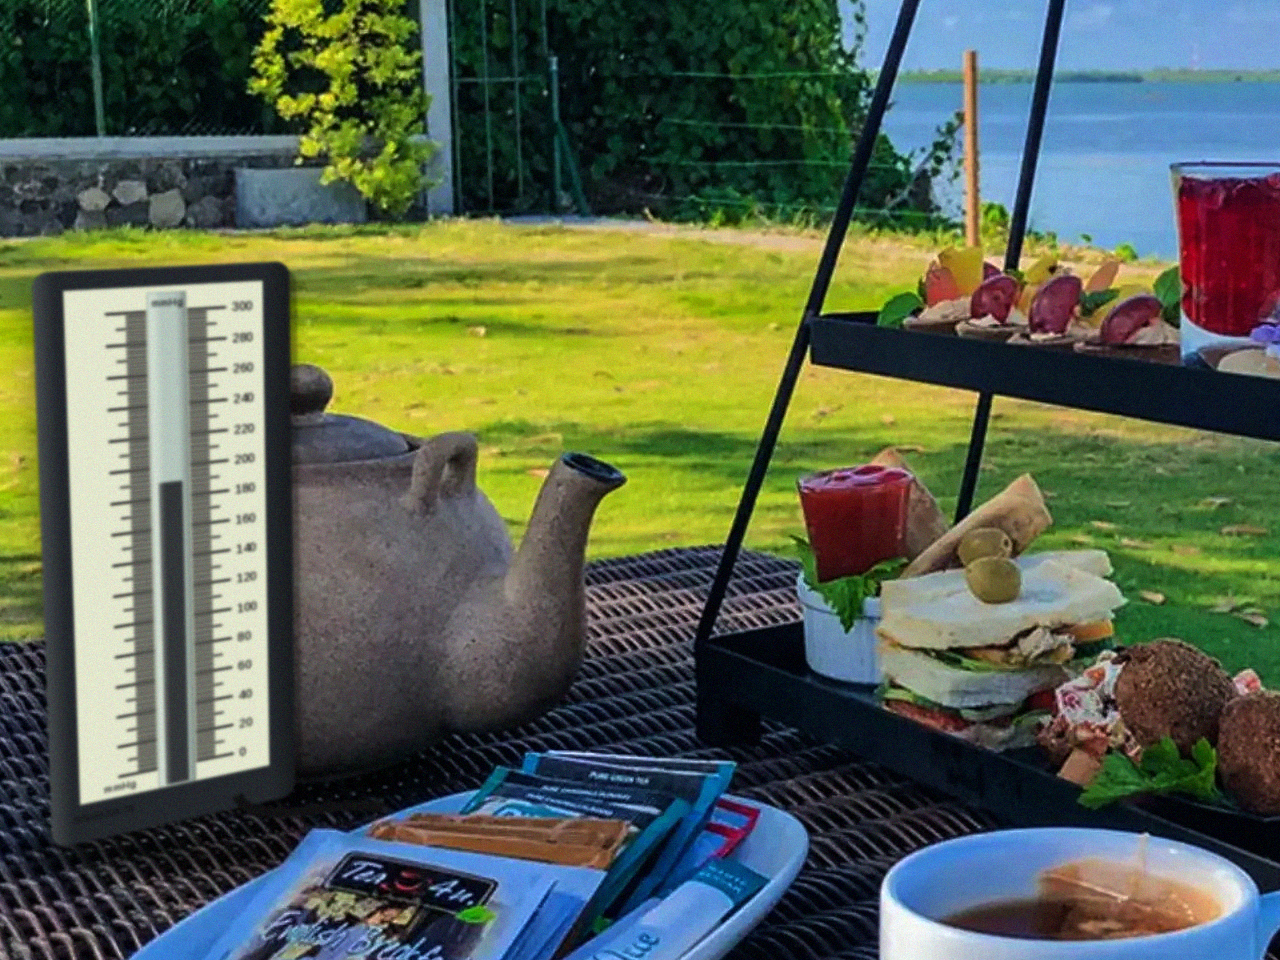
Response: 190 mmHg
